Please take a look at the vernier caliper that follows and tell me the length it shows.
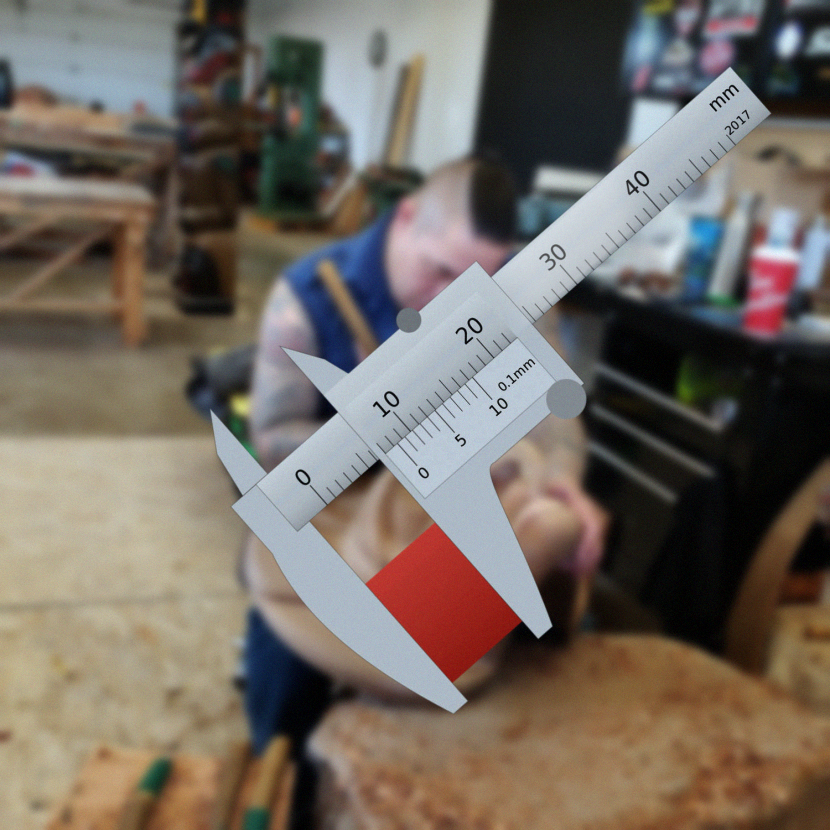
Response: 8.4 mm
